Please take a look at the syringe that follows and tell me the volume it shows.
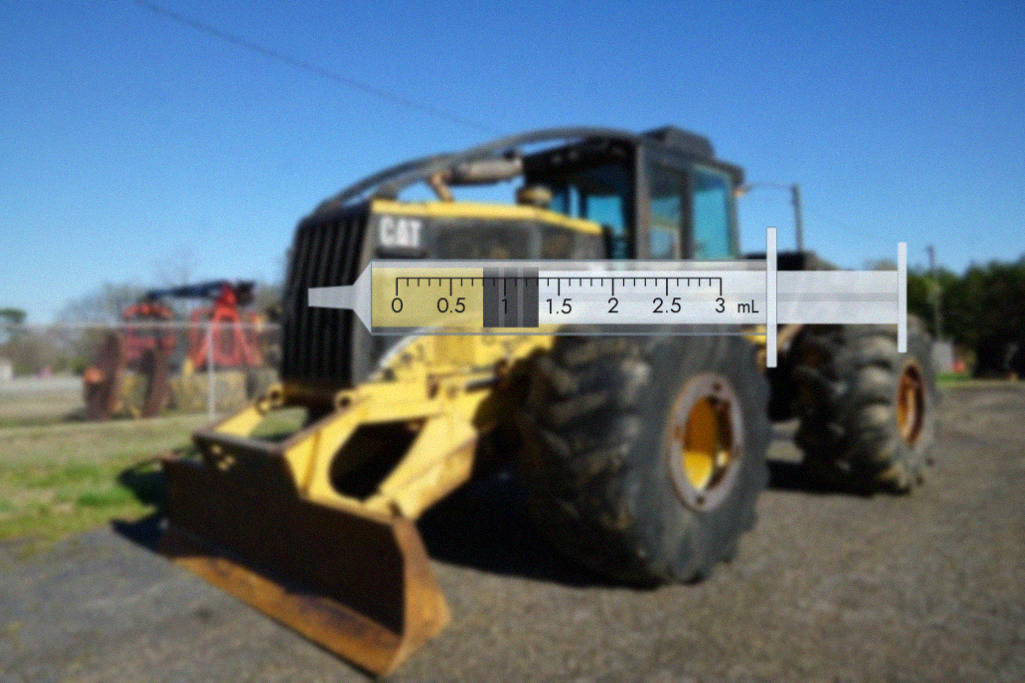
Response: 0.8 mL
